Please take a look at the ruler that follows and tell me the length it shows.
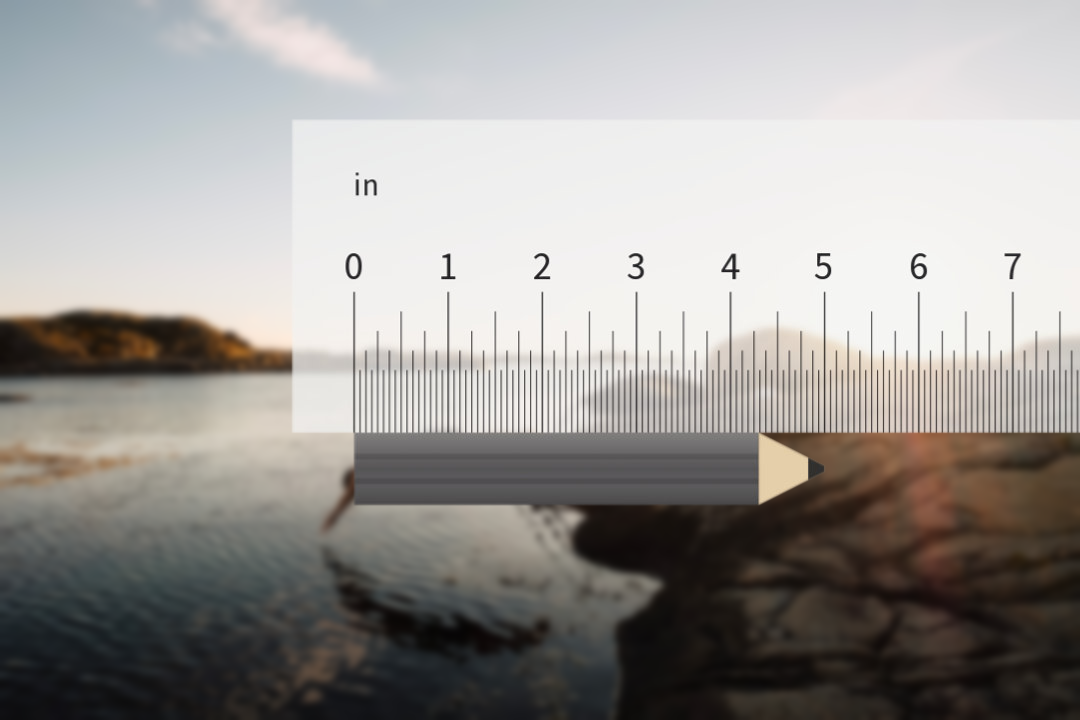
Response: 5 in
